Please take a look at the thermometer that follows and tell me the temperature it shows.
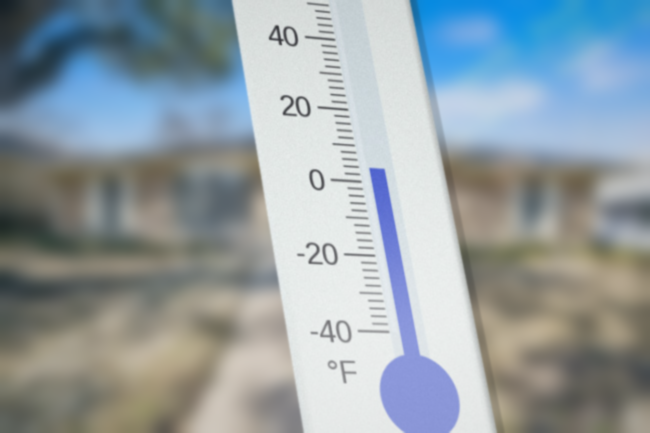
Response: 4 °F
